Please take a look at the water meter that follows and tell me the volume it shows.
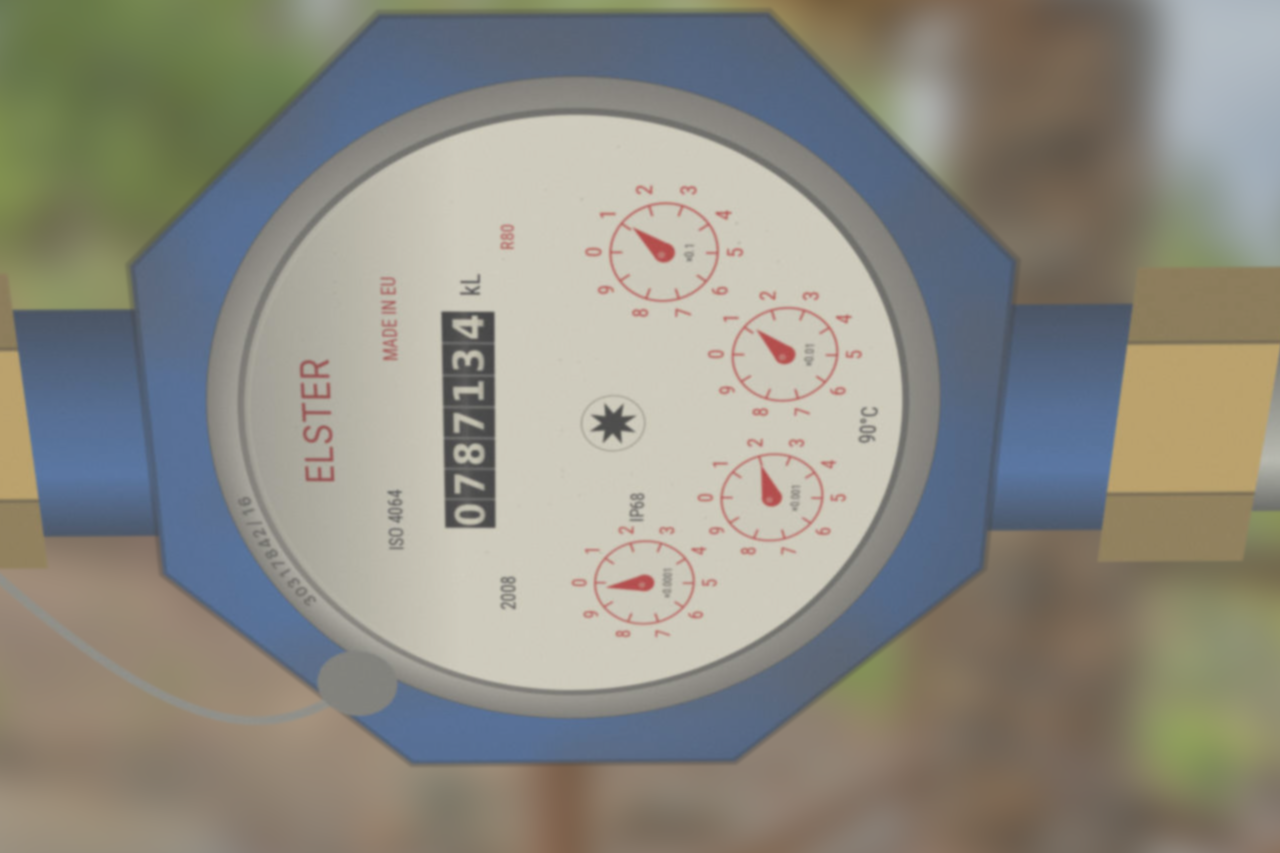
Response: 787134.1119 kL
